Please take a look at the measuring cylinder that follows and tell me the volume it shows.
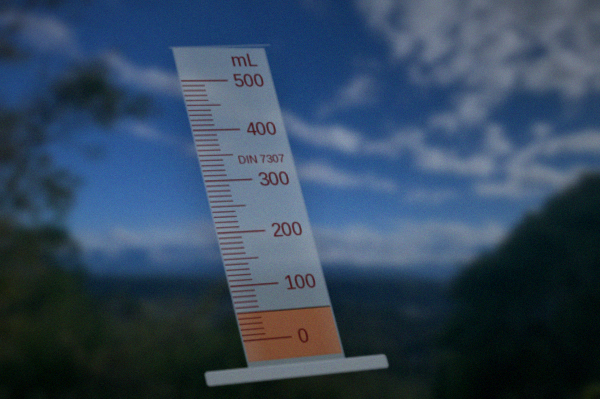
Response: 50 mL
